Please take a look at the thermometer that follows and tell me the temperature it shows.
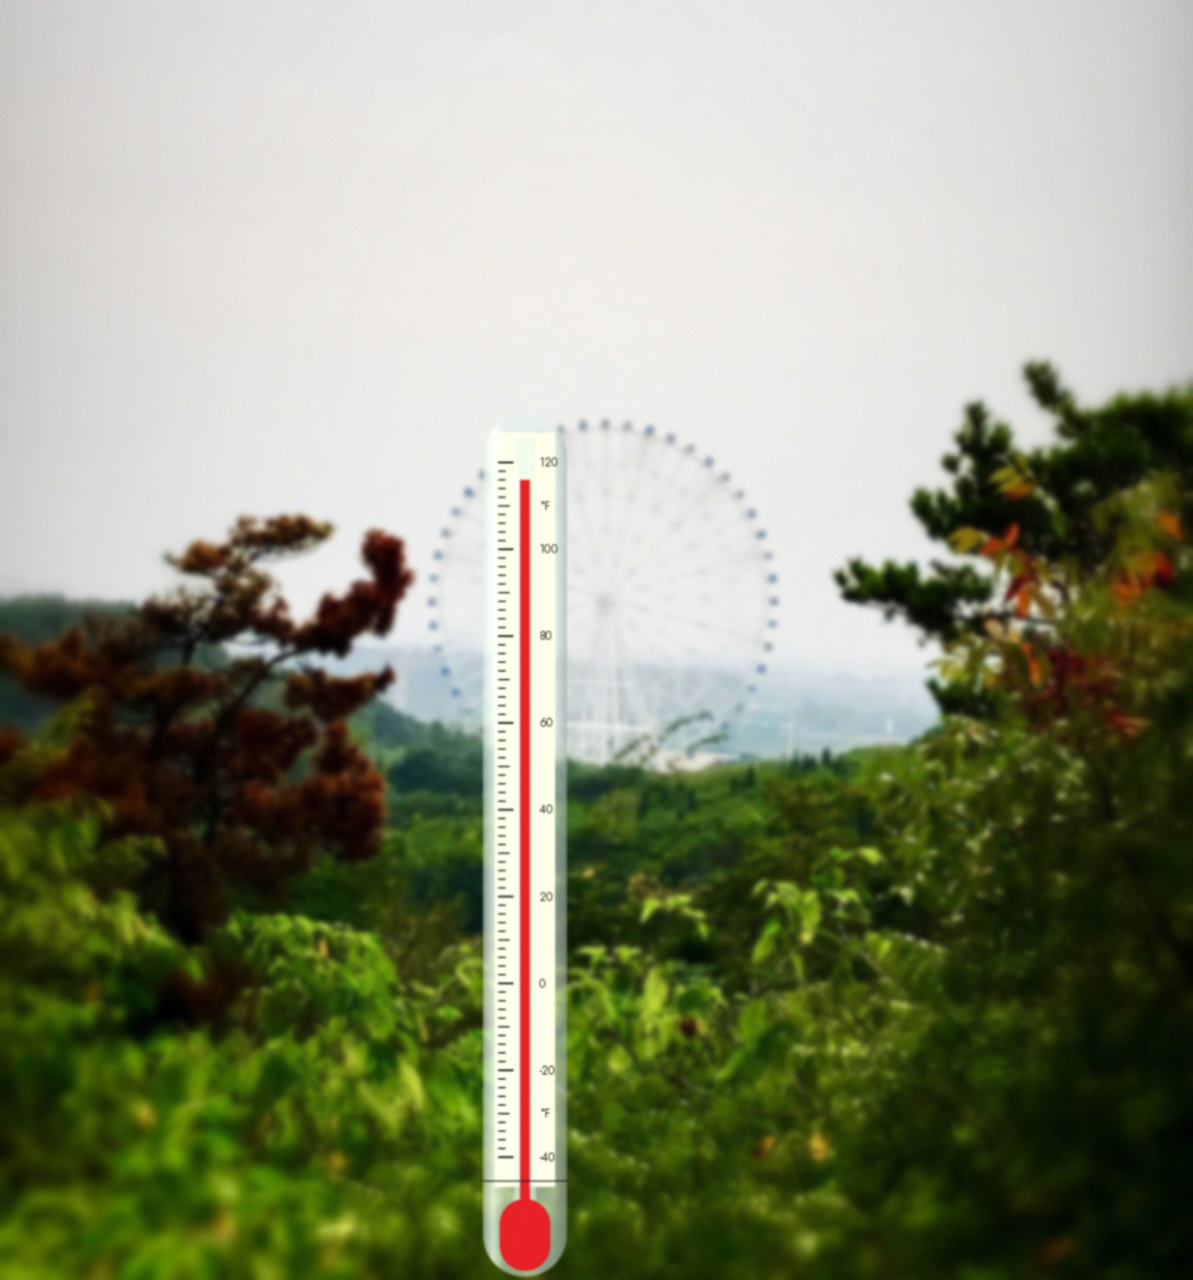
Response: 116 °F
